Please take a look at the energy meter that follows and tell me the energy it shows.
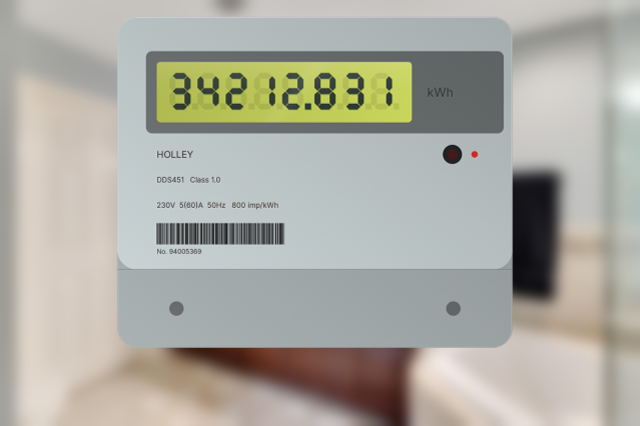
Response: 34212.831 kWh
